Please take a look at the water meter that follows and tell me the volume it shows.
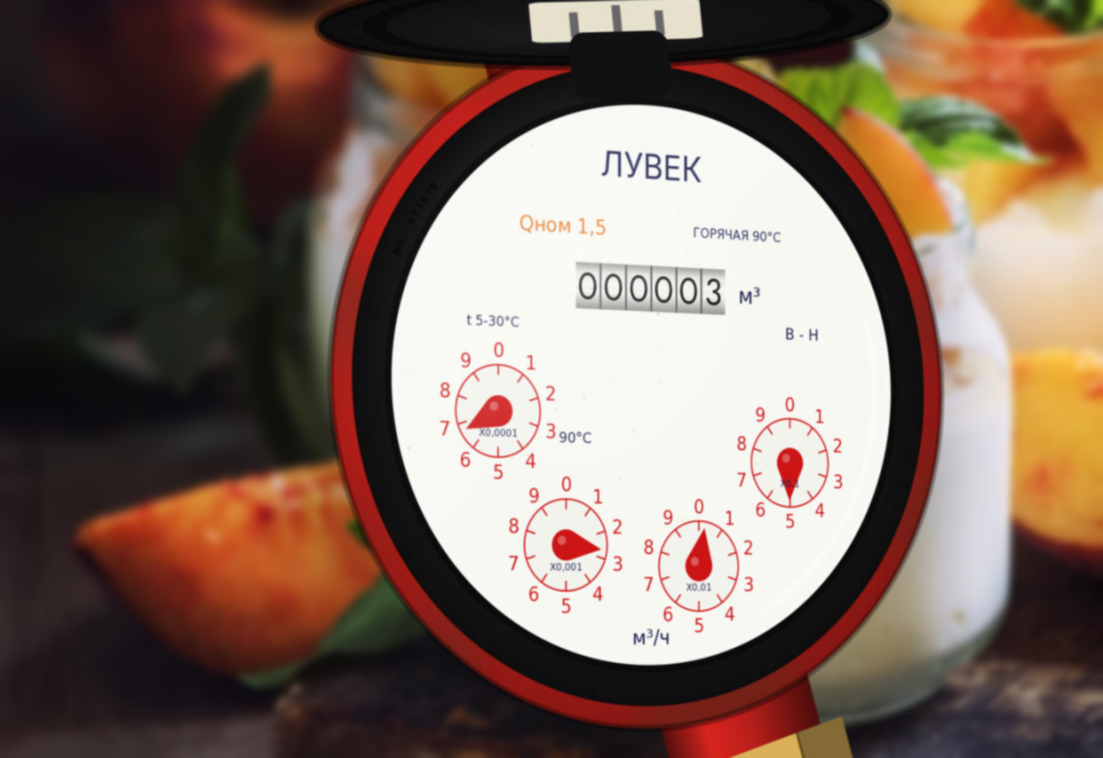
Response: 3.5026 m³
